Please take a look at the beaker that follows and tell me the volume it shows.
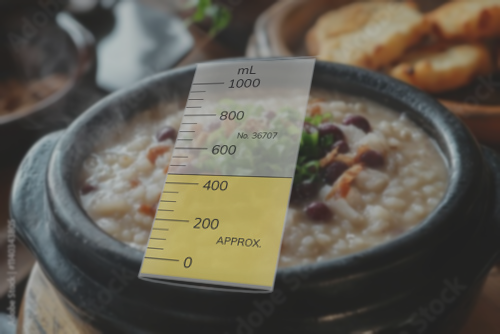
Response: 450 mL
